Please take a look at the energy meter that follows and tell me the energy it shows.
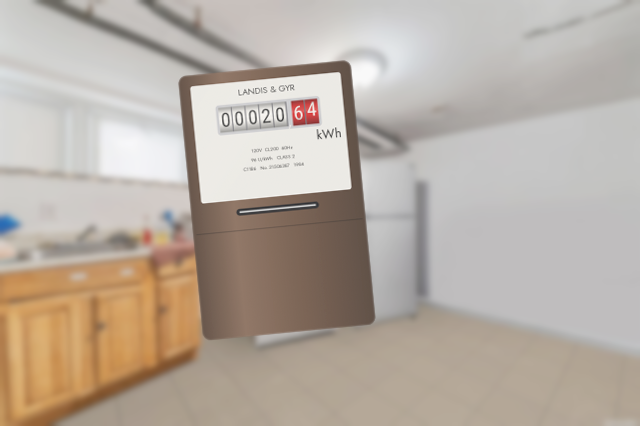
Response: 20.64 kWh
